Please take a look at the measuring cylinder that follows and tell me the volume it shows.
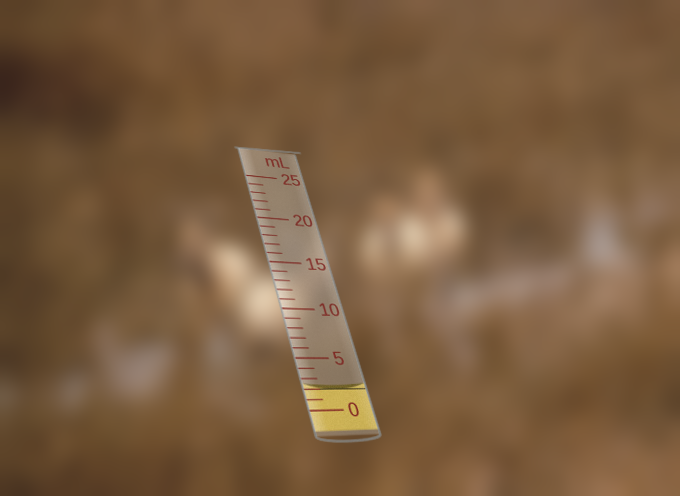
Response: 2 mL
